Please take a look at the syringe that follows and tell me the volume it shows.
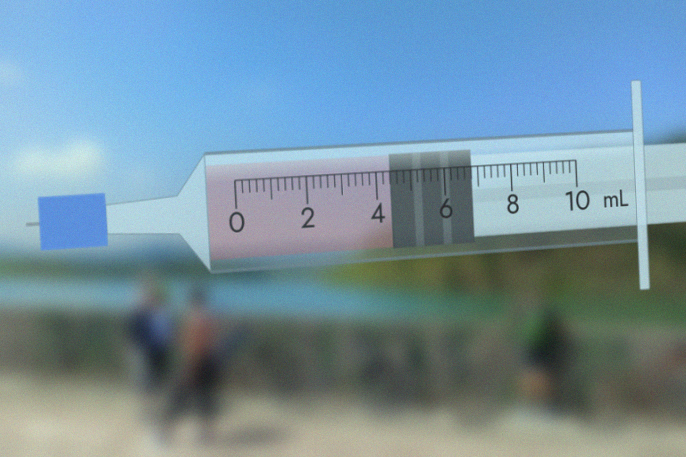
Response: 4.4 mL
